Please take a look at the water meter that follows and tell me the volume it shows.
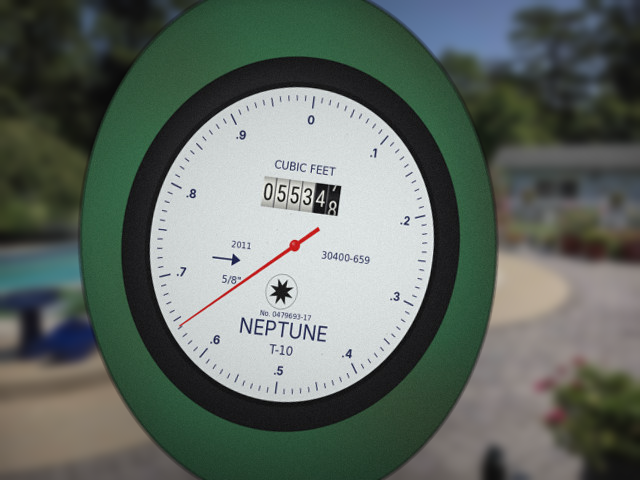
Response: 55347.64 ft³
